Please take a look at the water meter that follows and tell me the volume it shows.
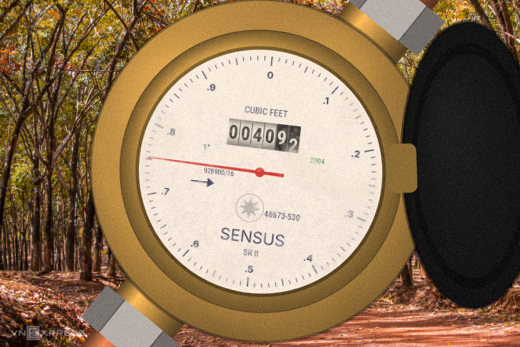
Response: 4091.75 ft³
